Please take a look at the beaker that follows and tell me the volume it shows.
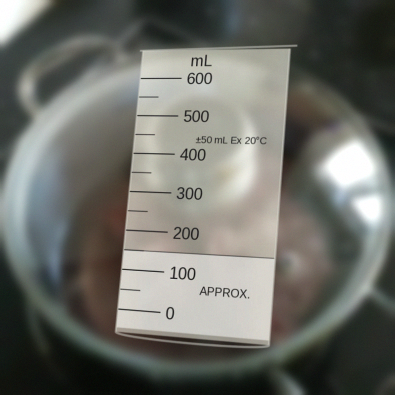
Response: 150 mL
